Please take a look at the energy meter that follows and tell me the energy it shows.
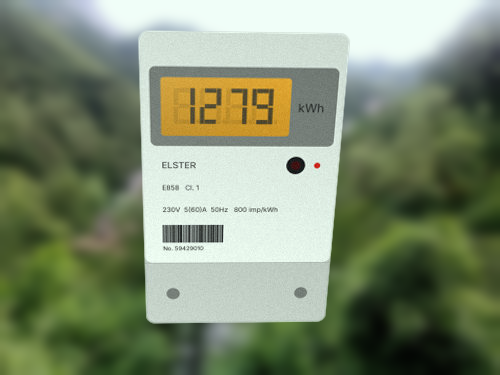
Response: 1279 kWh
